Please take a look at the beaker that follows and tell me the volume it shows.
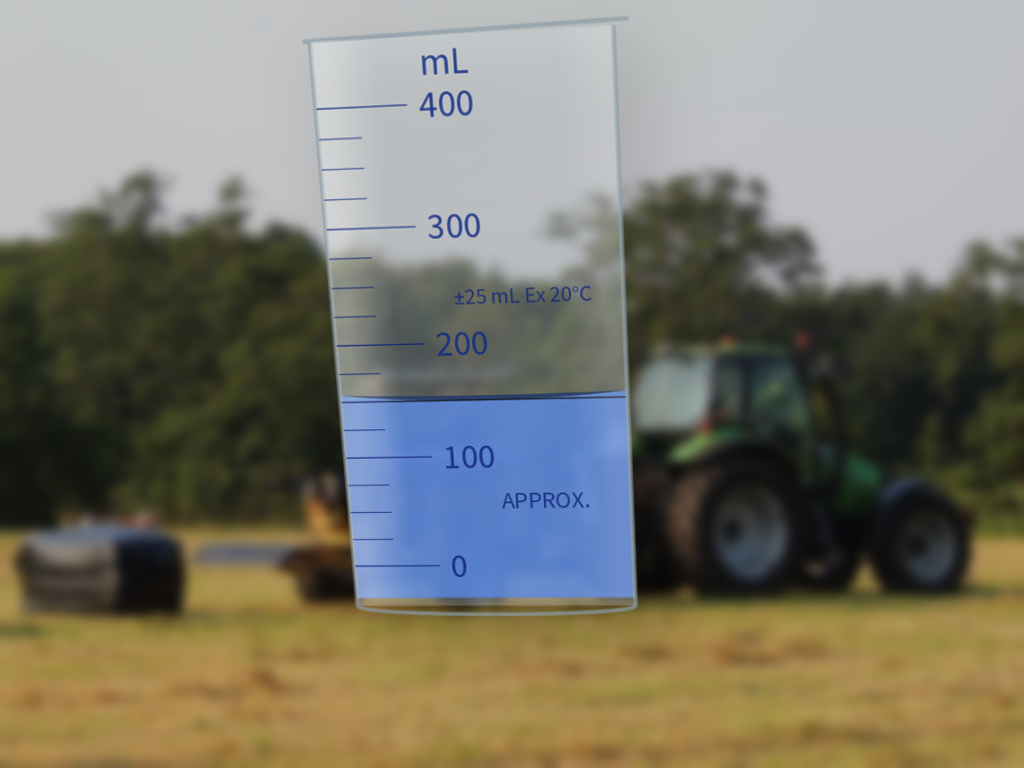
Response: 150 mL
